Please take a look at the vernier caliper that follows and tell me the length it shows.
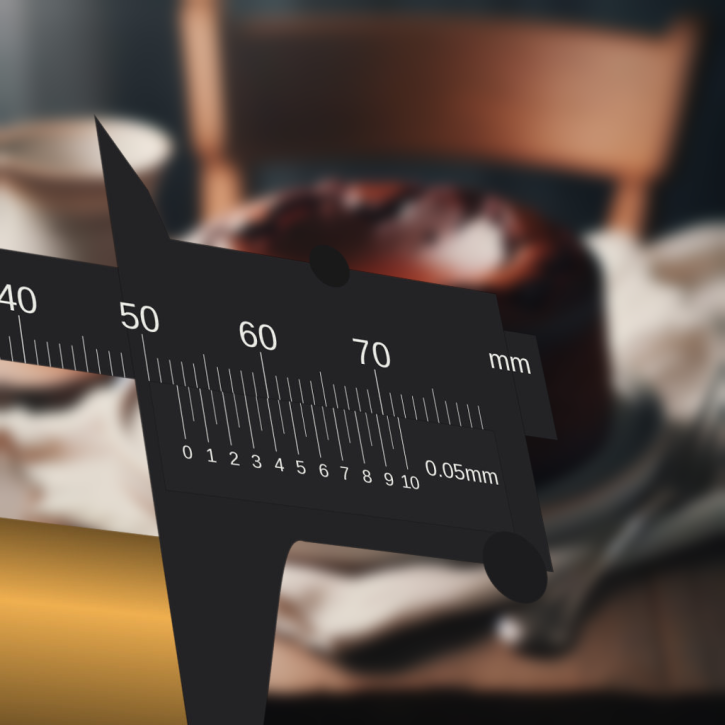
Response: 52.3 mm
